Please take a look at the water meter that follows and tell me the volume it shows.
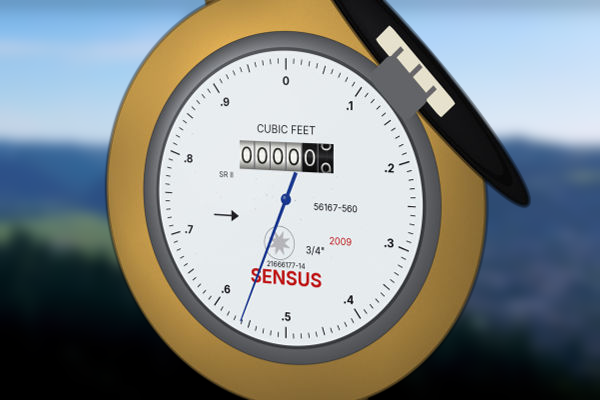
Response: 8.56 ft³
